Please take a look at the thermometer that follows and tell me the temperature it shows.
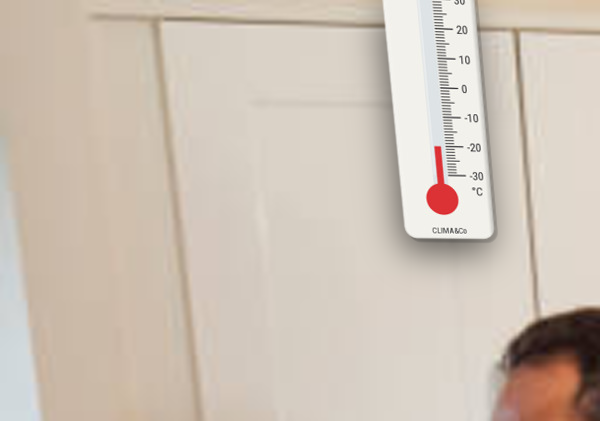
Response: -20 °C
